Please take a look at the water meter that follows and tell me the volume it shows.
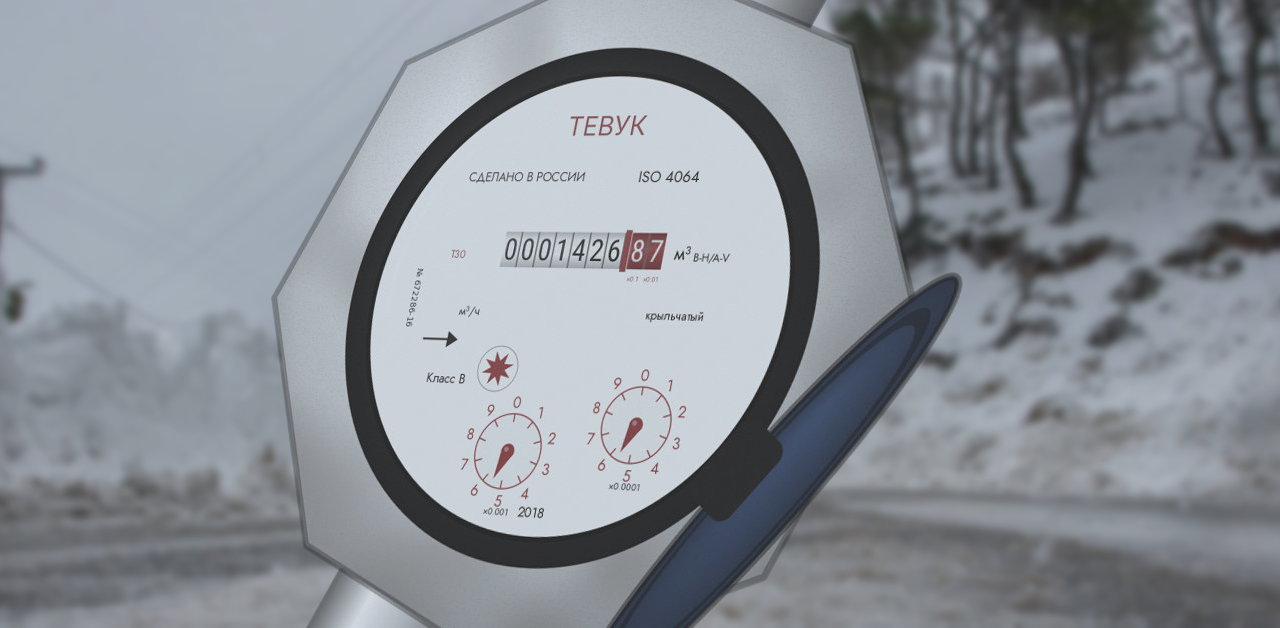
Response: 1426.8755 m³
